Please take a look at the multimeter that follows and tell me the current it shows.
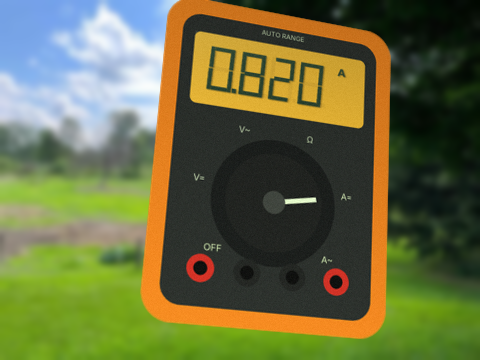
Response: 0.820 A
